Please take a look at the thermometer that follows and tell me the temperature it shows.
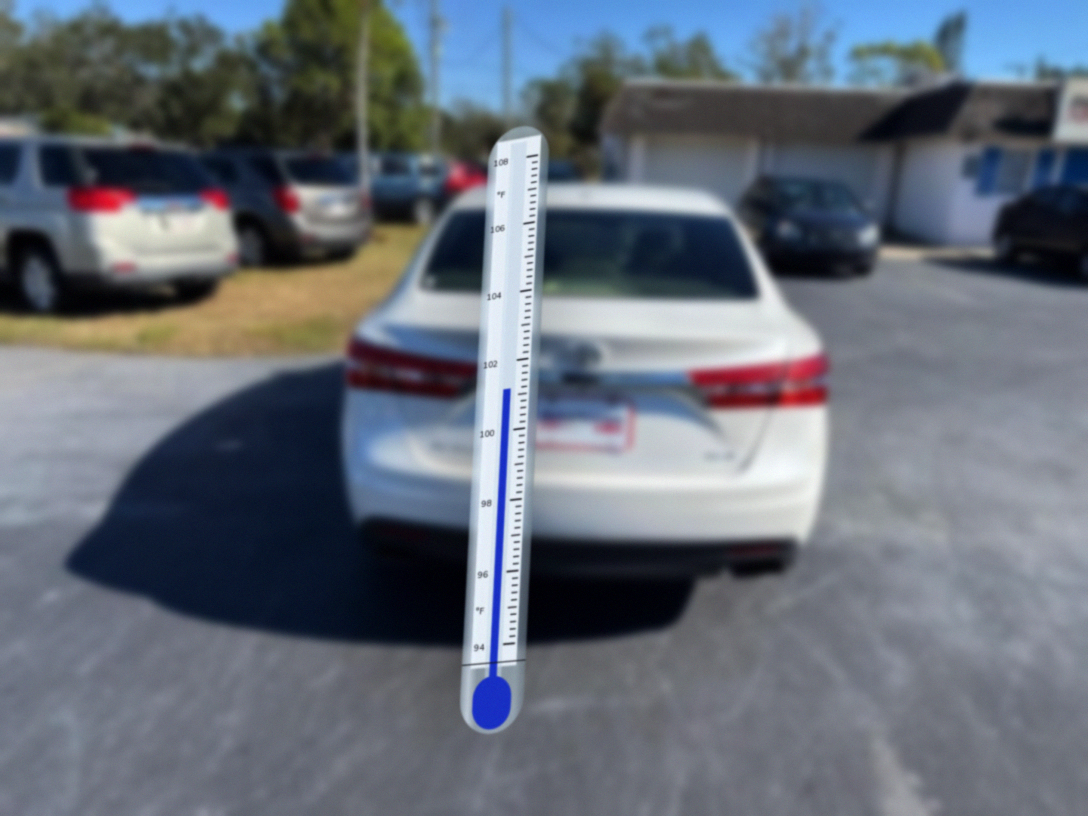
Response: 101.2 °F
